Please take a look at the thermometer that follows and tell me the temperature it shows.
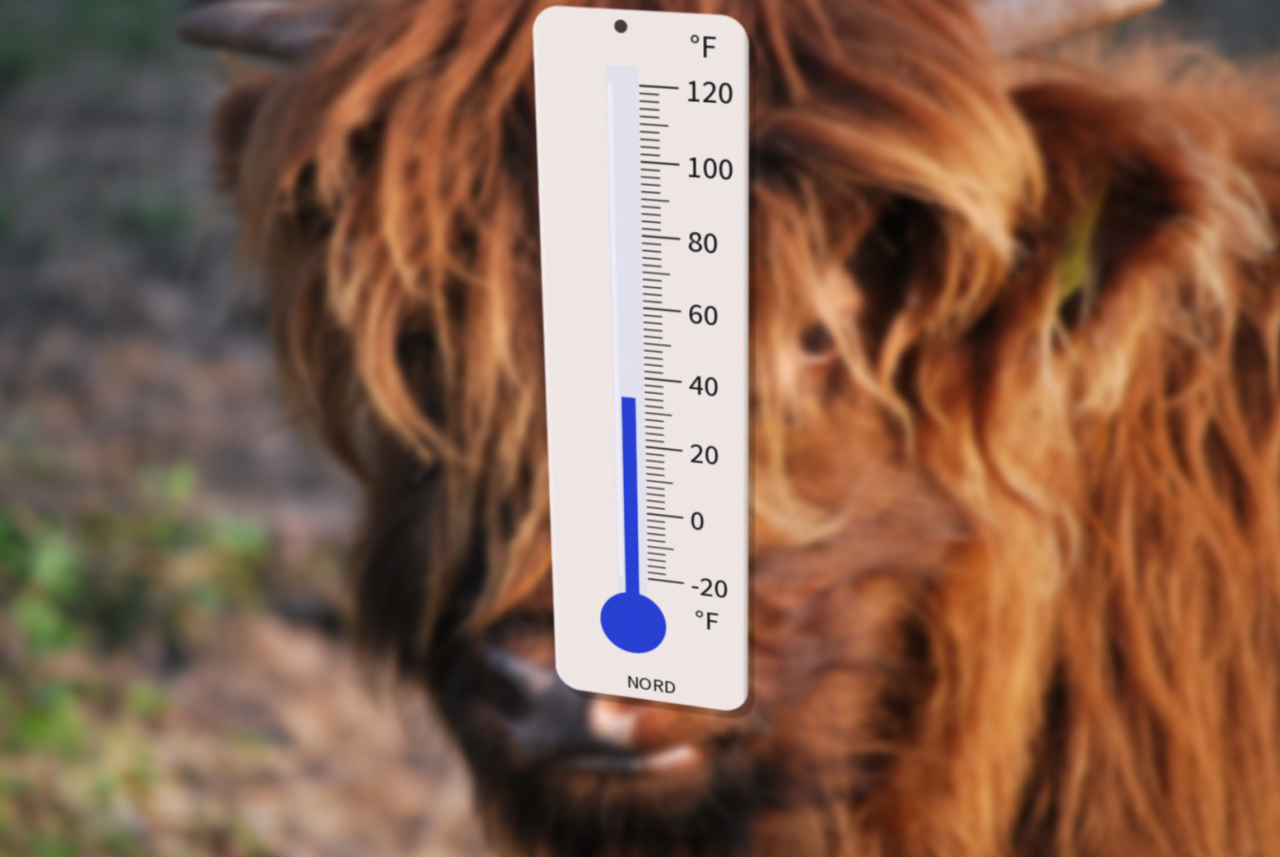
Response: 34 °F
